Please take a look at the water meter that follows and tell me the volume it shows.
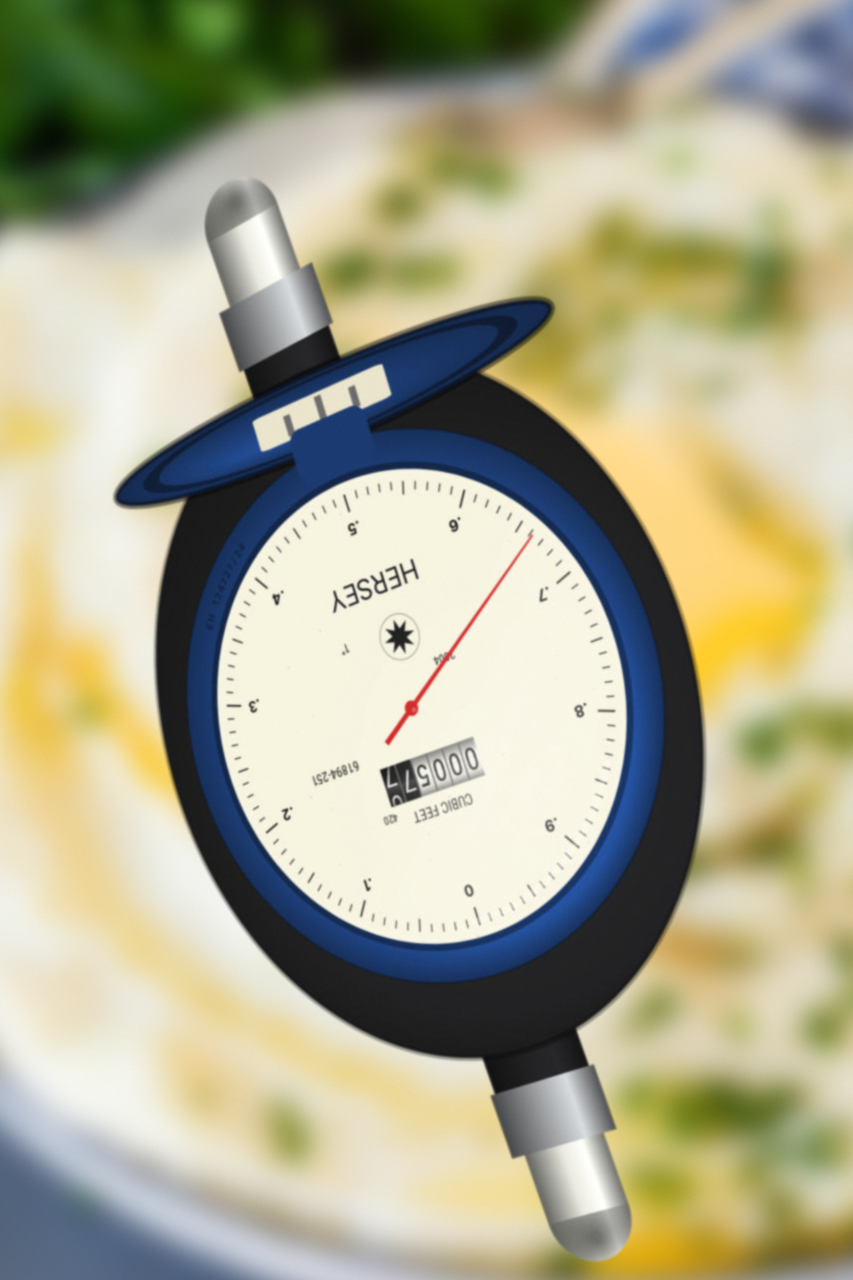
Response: 576.66 ft³
